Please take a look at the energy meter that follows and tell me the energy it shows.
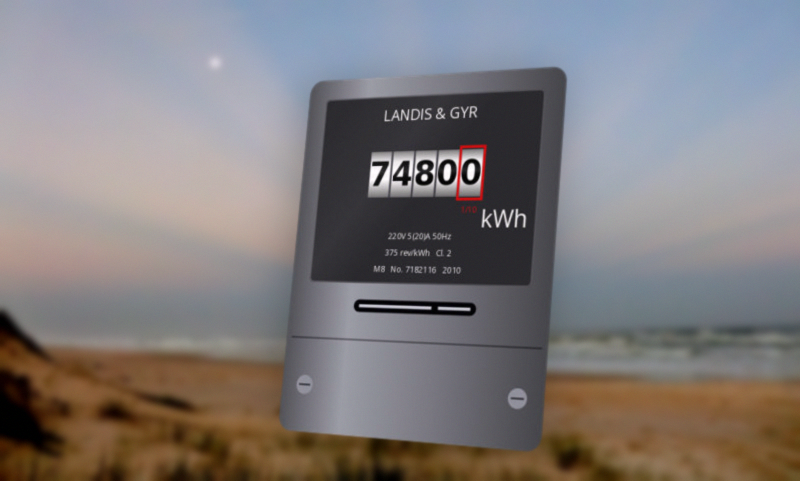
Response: 7480.0 kWh
